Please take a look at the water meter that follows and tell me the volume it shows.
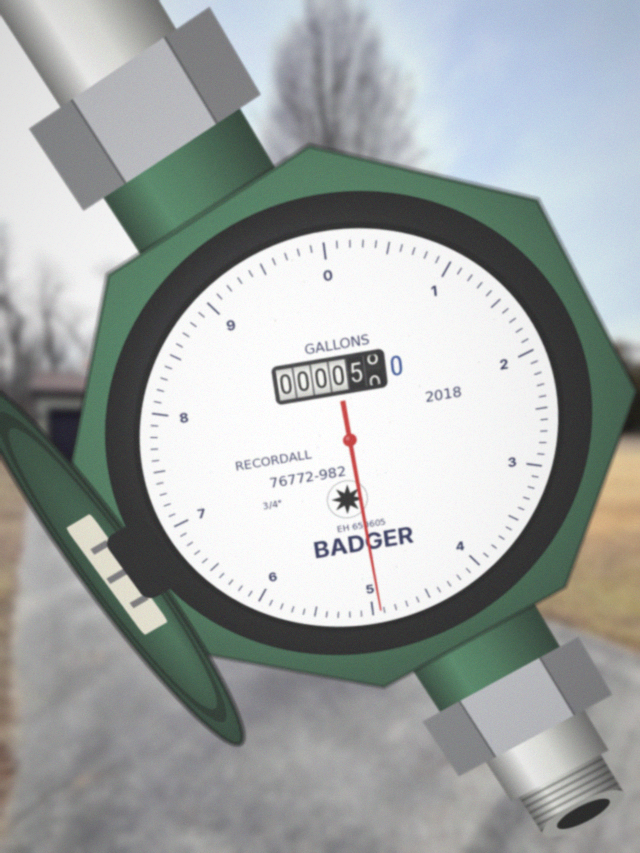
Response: 584.9 gal
